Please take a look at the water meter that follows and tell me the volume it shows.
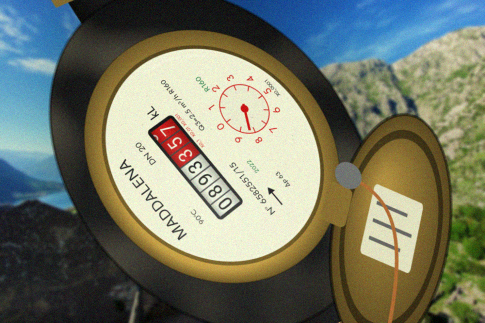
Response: 893.3568 kL
